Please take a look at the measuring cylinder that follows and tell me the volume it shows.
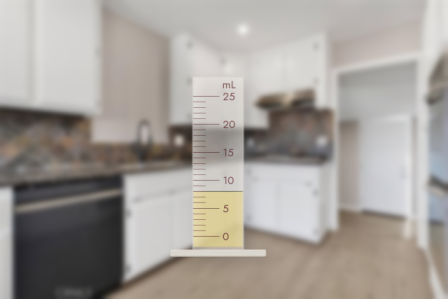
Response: 8 mL
